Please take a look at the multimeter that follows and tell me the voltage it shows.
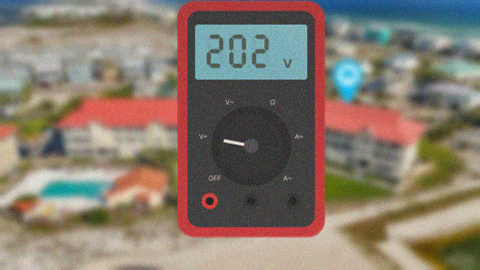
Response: 202 V
